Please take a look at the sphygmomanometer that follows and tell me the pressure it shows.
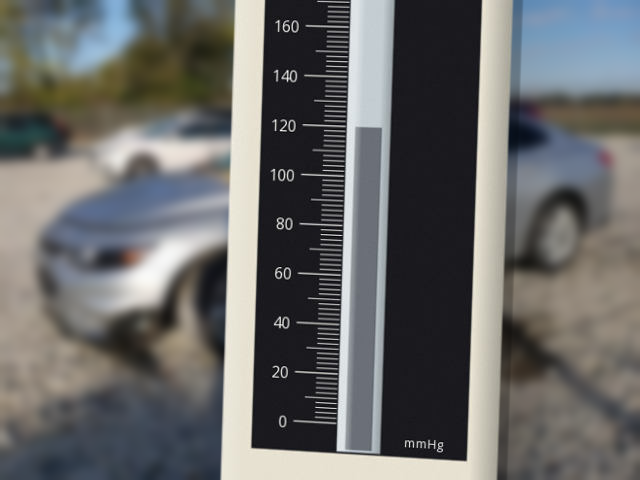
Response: 120 mmHg
